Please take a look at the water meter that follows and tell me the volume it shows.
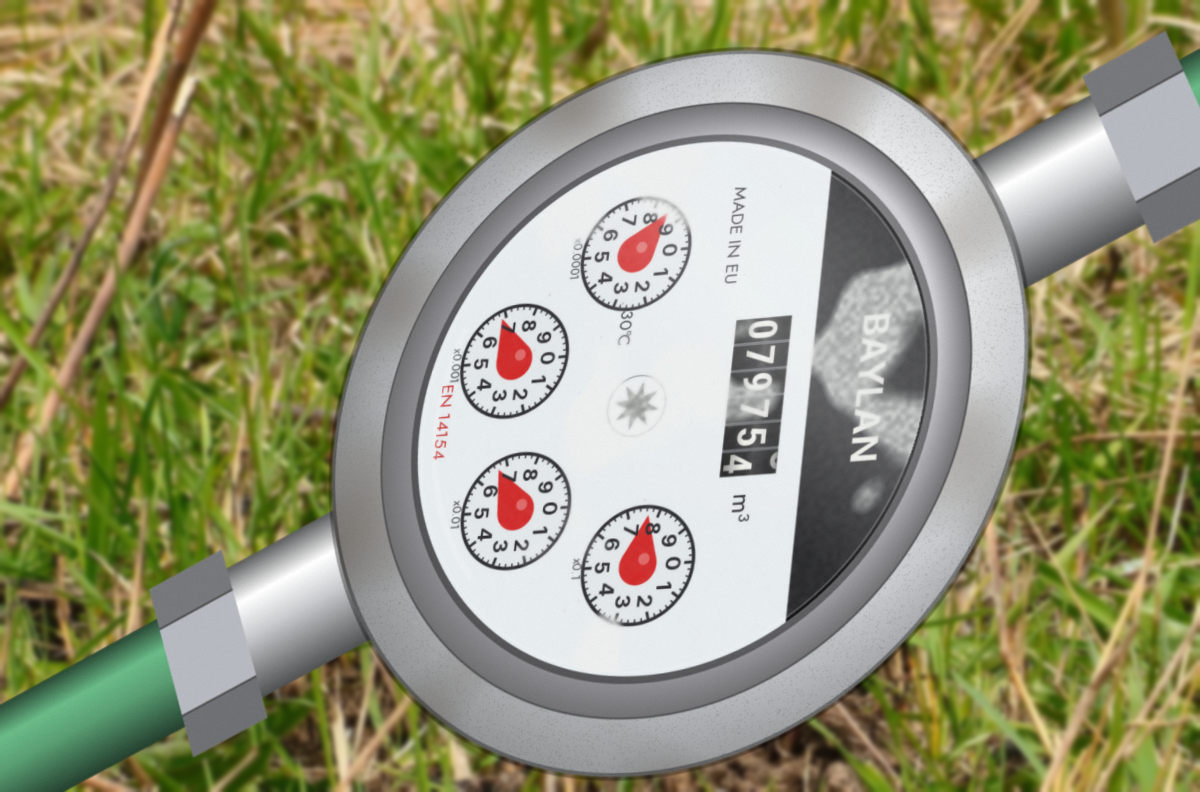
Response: 79753.7668 m³
